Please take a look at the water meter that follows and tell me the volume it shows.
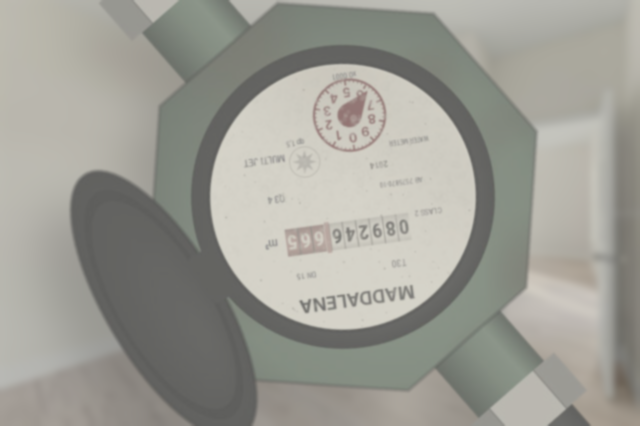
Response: 89246.6656 m³
